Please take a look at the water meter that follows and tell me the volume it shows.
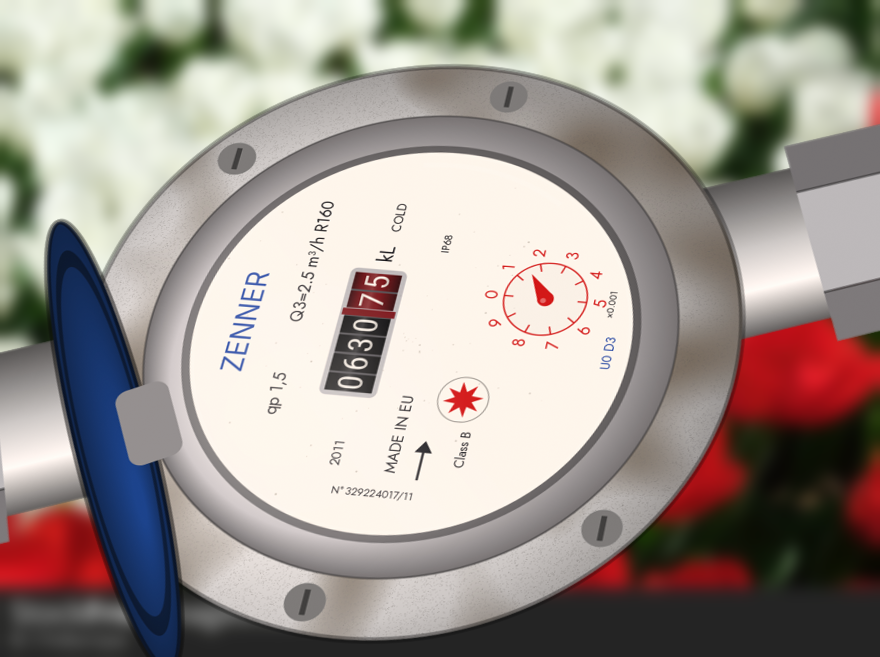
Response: 630.751 kL
